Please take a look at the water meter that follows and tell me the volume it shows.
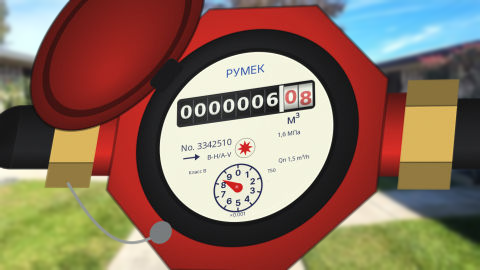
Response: 6.078 m³
